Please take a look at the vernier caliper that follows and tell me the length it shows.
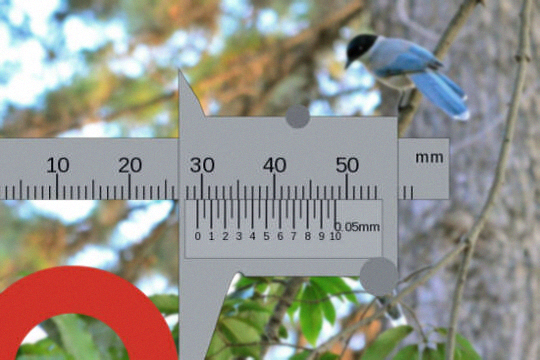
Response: 29.4 mm
